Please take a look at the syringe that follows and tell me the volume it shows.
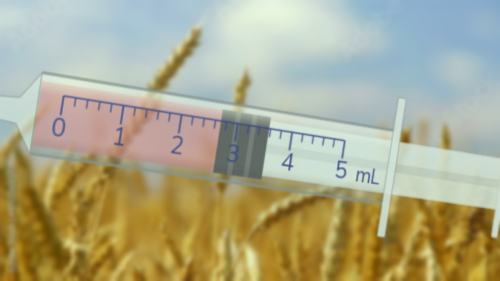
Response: 2.7 mL
